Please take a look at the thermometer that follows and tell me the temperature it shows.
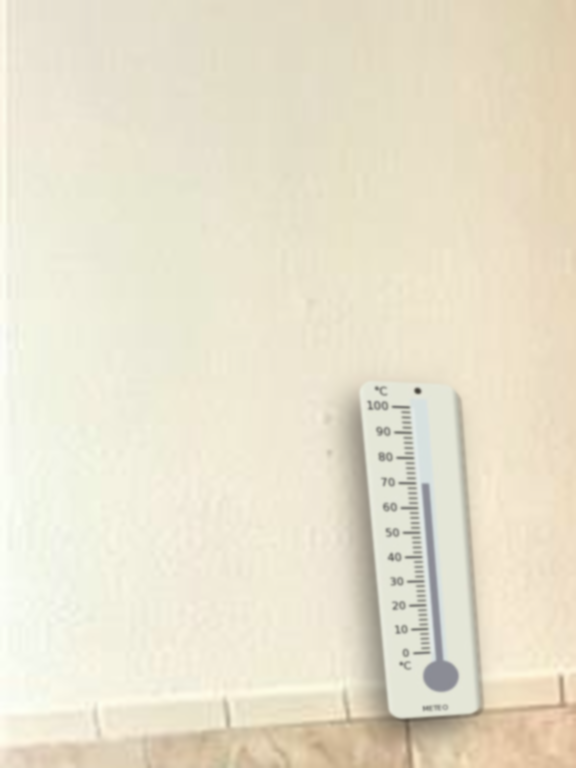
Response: 70 °C
